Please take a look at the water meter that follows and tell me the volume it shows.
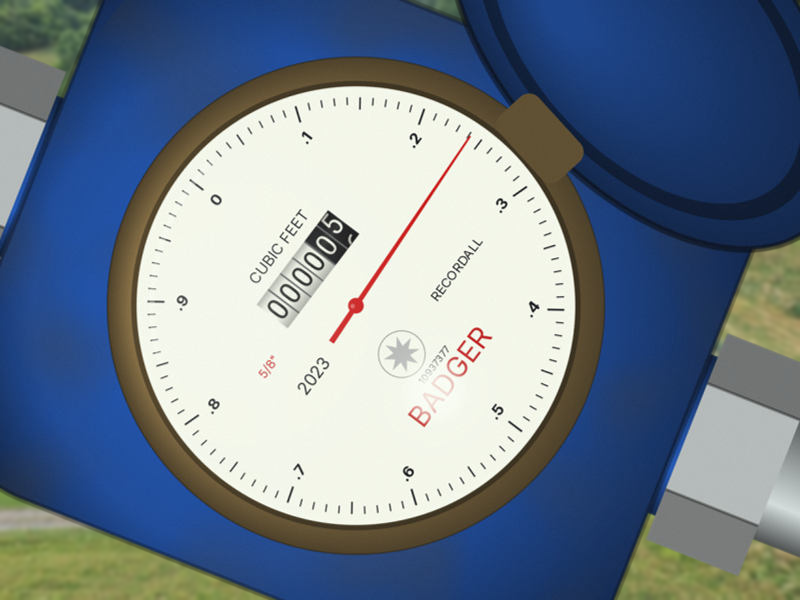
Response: 5.24 ft³
